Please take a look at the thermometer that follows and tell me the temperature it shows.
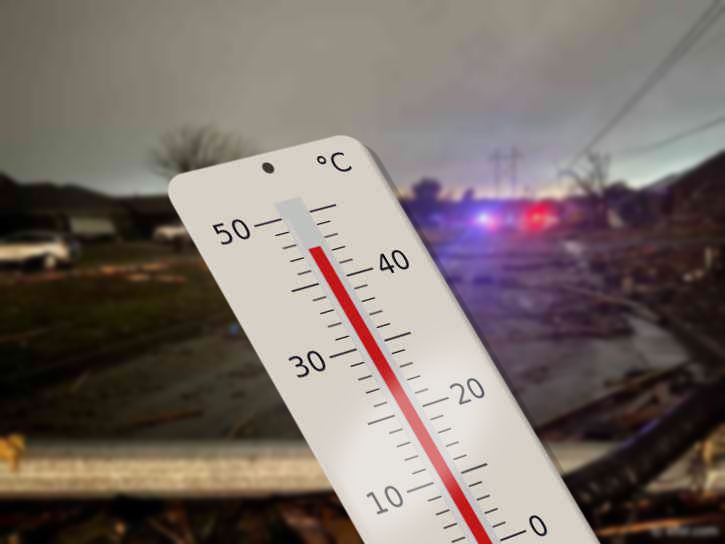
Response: 45 °C
